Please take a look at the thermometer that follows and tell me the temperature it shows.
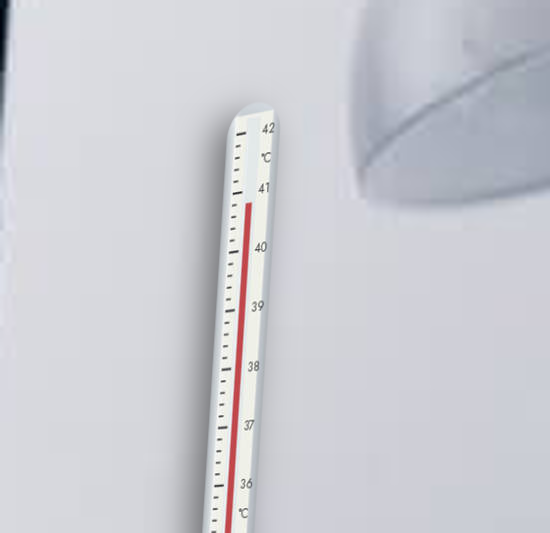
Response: 40.8 °C
